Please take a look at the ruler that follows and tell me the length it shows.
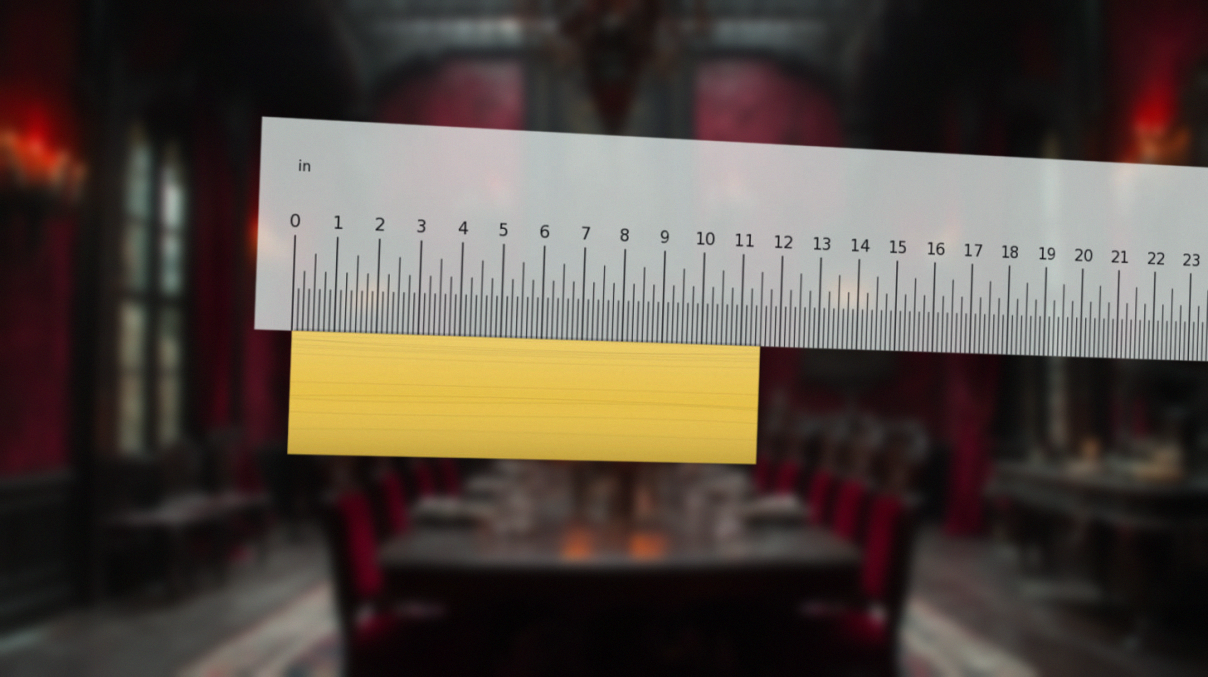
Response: 11.5 in
